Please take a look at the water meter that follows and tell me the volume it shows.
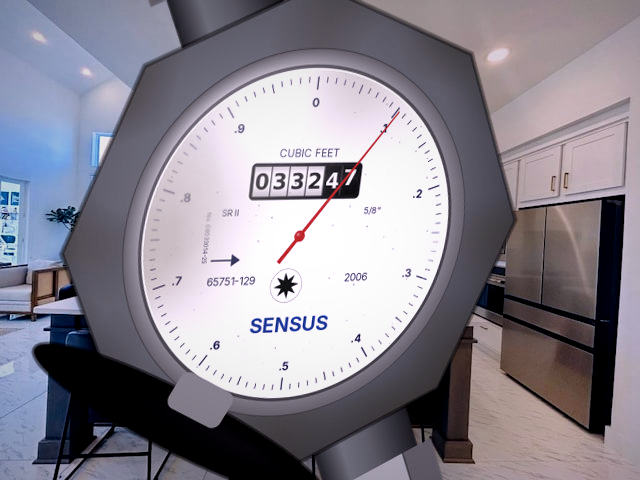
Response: 33247.10 ft³
